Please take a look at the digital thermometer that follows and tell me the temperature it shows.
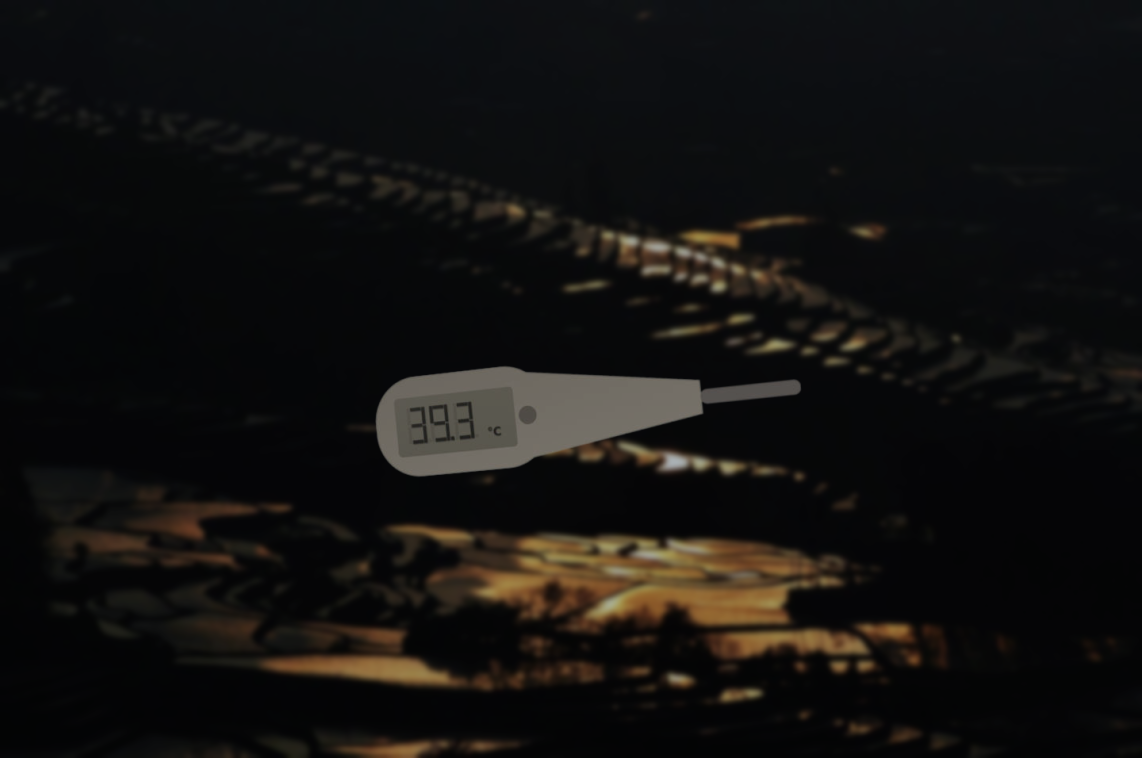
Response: 39.3 °C
